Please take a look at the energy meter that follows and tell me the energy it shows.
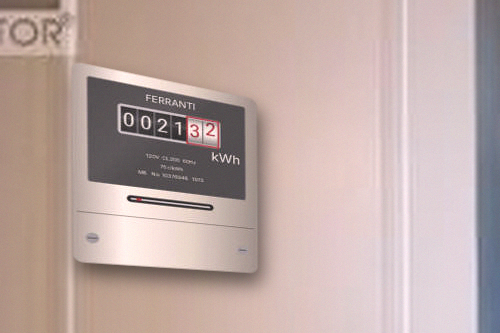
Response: 21.32 kWh
